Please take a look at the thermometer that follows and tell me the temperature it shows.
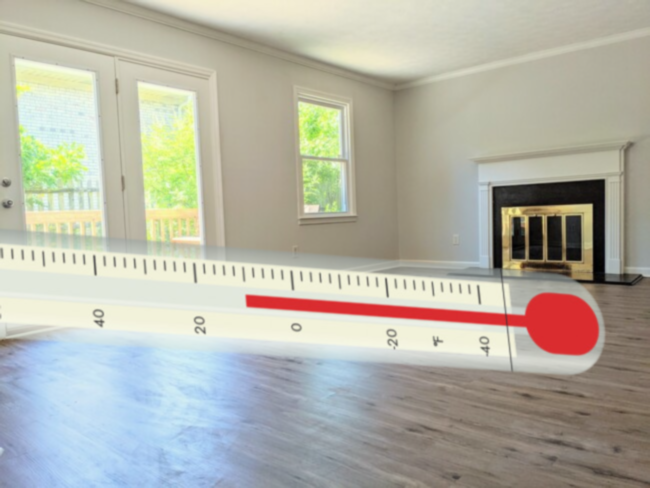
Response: 10 °F
